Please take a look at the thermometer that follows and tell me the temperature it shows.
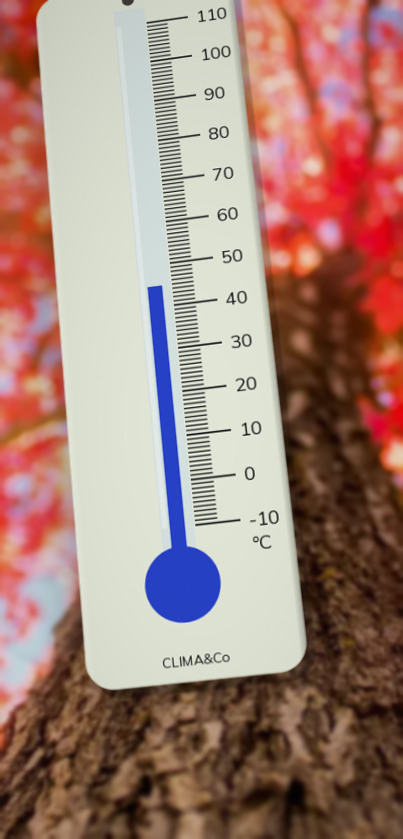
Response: 45 °C
